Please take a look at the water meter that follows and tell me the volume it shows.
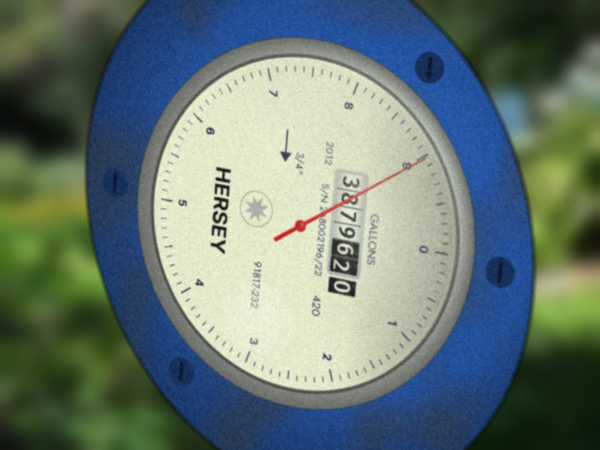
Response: 3879619.0 gal
